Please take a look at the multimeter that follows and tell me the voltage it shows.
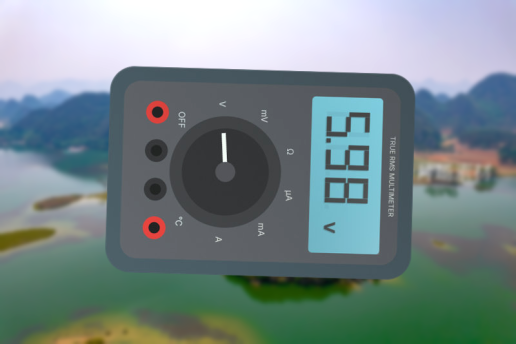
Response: 5.98 V
